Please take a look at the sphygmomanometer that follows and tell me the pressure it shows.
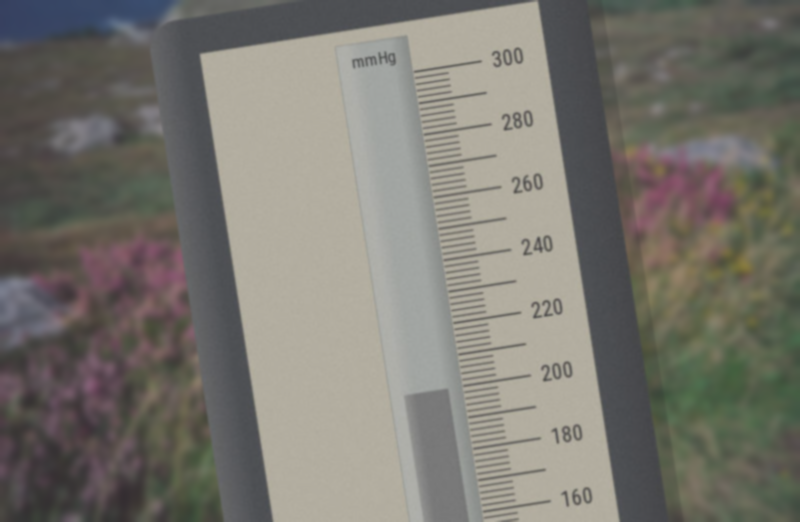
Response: 200 mmHg
